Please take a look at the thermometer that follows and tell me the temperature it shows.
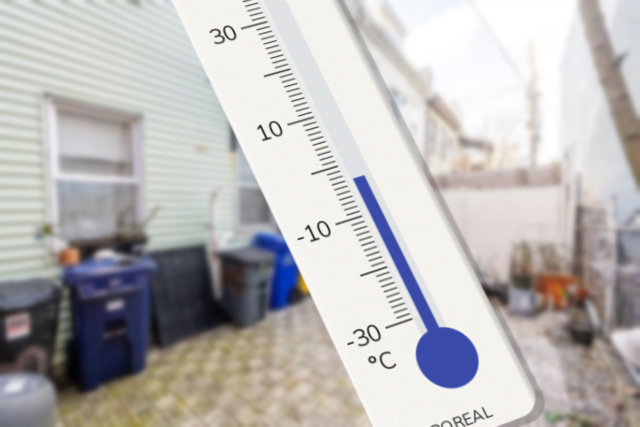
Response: -3 °C
